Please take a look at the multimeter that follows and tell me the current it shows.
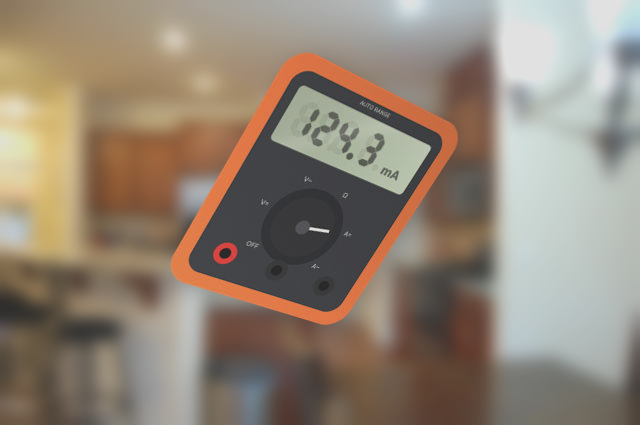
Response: 124.3 mA
